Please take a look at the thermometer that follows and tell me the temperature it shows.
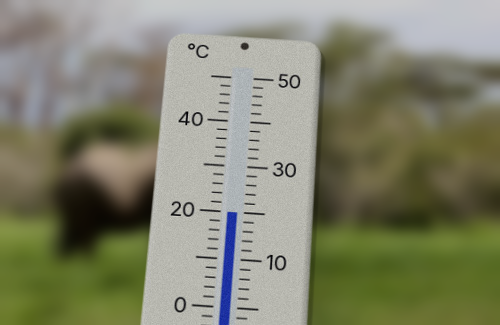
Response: 20 °C
